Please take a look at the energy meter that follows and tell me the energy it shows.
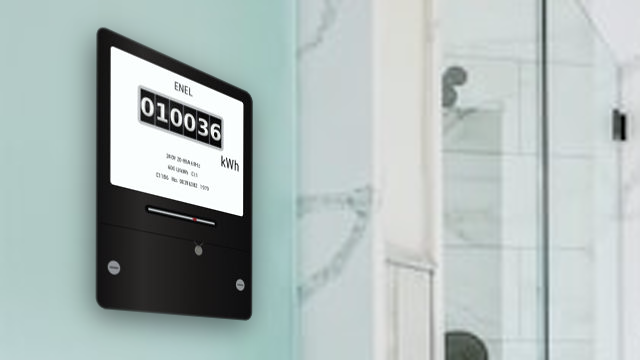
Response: 10036 kWh
